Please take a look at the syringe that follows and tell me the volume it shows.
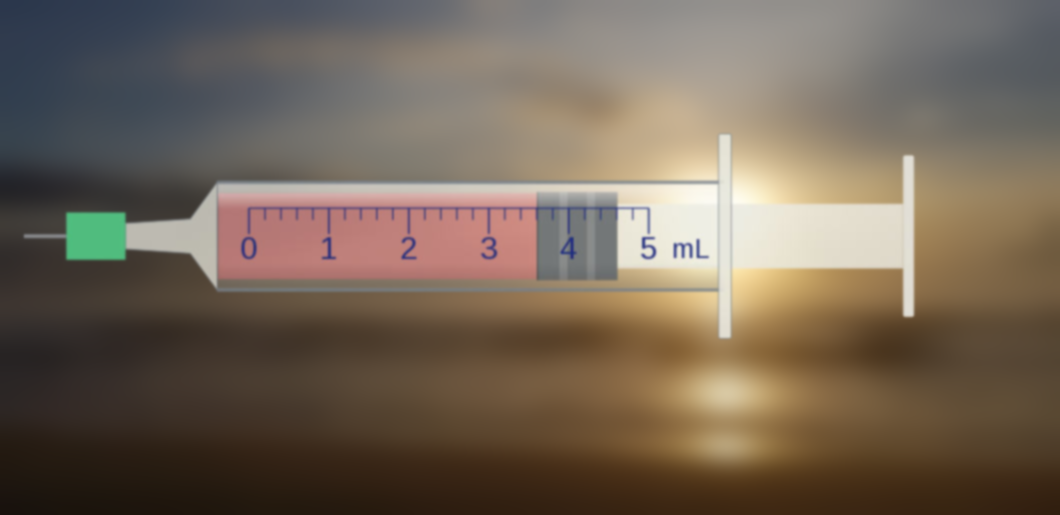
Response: 3.6 mL
